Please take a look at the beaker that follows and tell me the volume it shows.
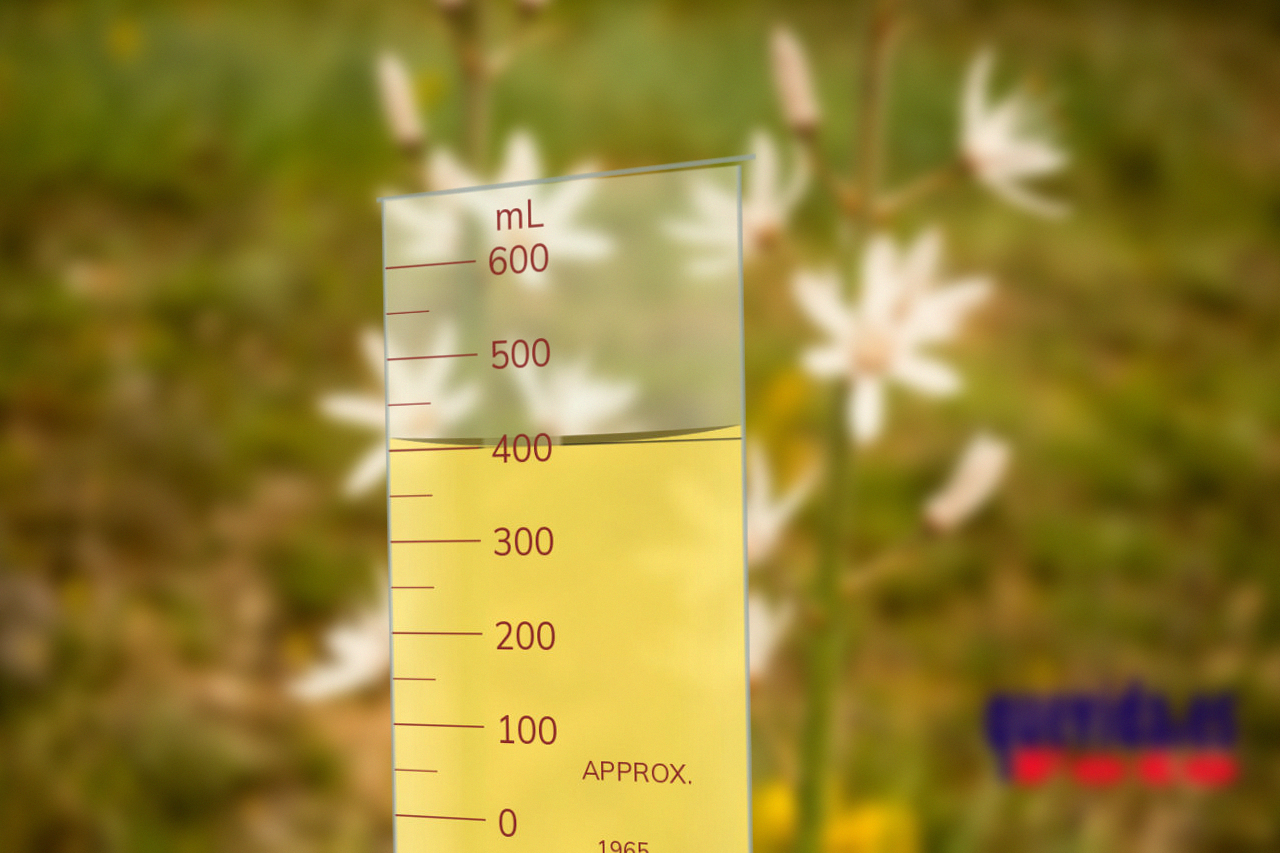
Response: 400 mL
